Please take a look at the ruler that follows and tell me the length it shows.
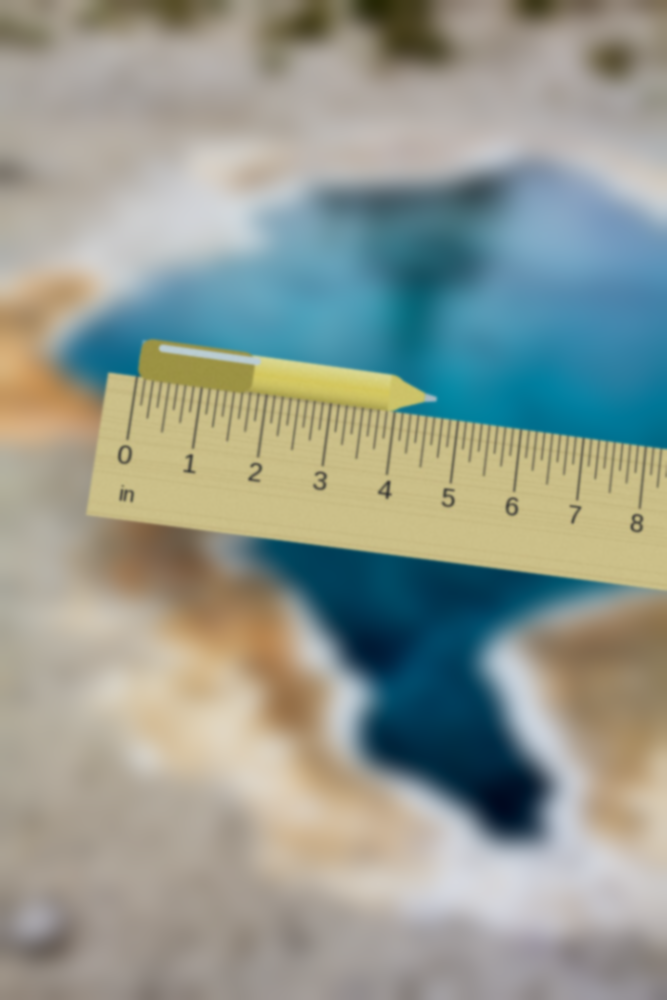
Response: 4.625 in
